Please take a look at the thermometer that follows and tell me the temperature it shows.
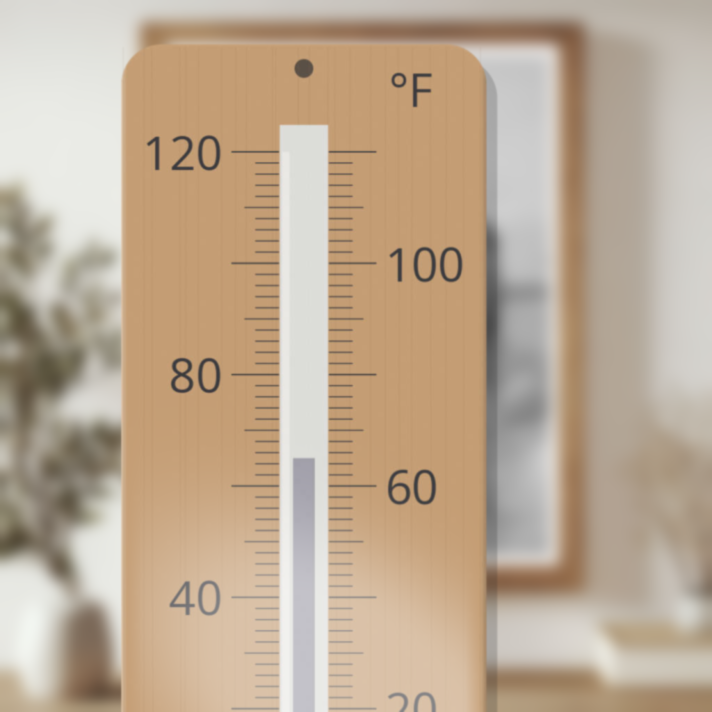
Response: 65 °F
